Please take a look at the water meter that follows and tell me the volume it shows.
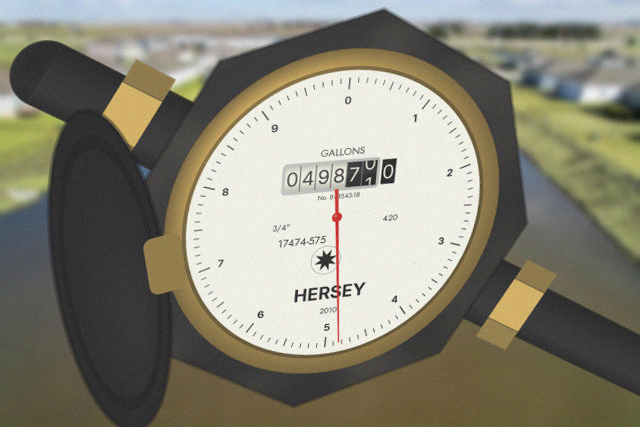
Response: 498704.8 gal
